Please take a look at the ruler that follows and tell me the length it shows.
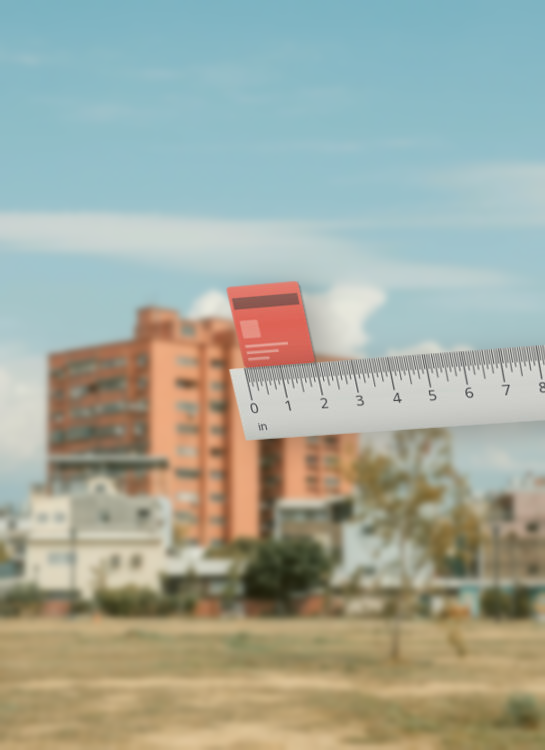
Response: 2 in
